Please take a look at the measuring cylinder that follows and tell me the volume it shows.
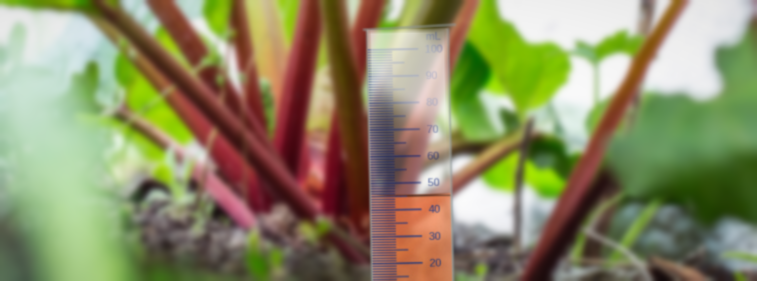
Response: 45 mL
